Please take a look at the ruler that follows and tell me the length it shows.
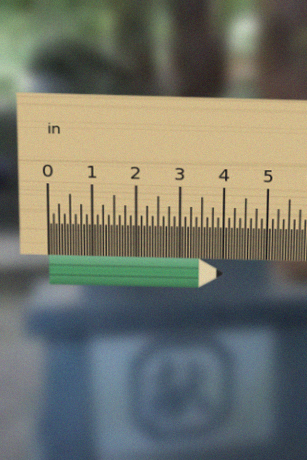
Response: 4 in
